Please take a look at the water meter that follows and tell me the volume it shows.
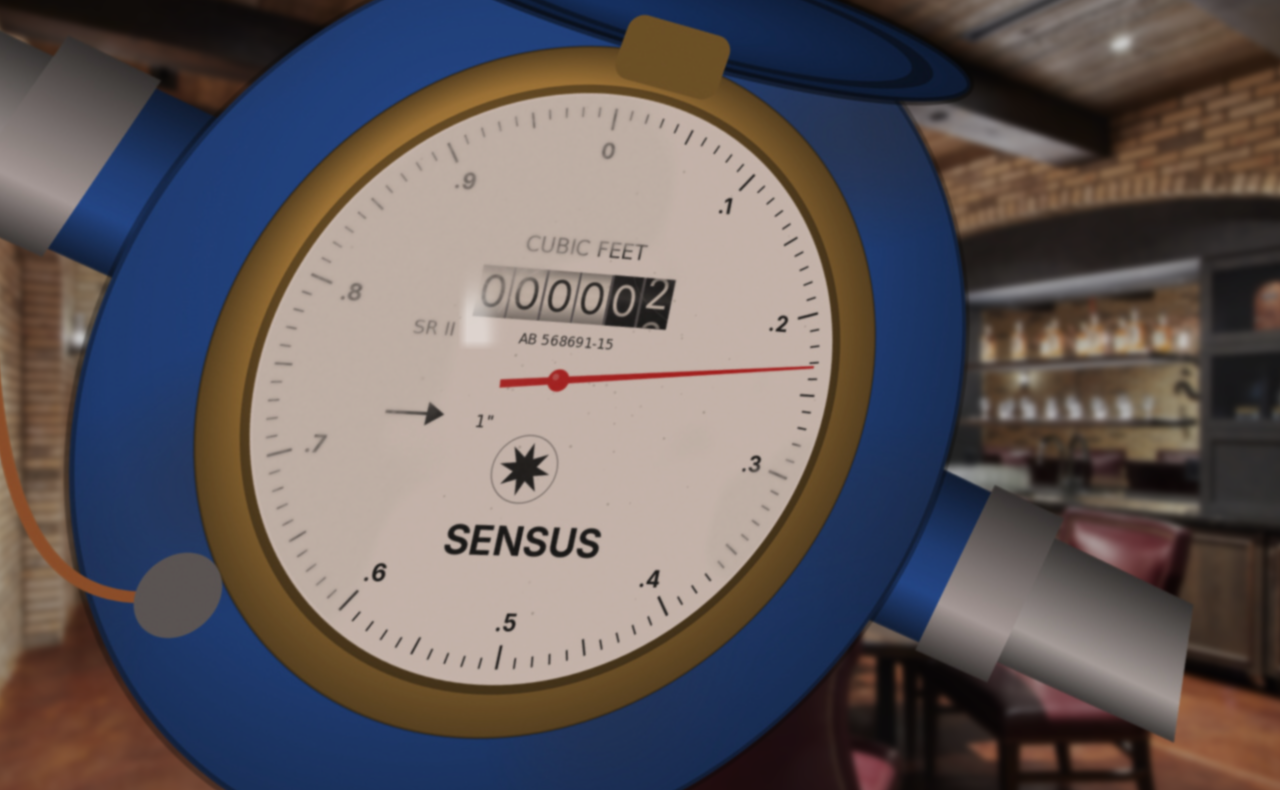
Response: 2.23 ft³
